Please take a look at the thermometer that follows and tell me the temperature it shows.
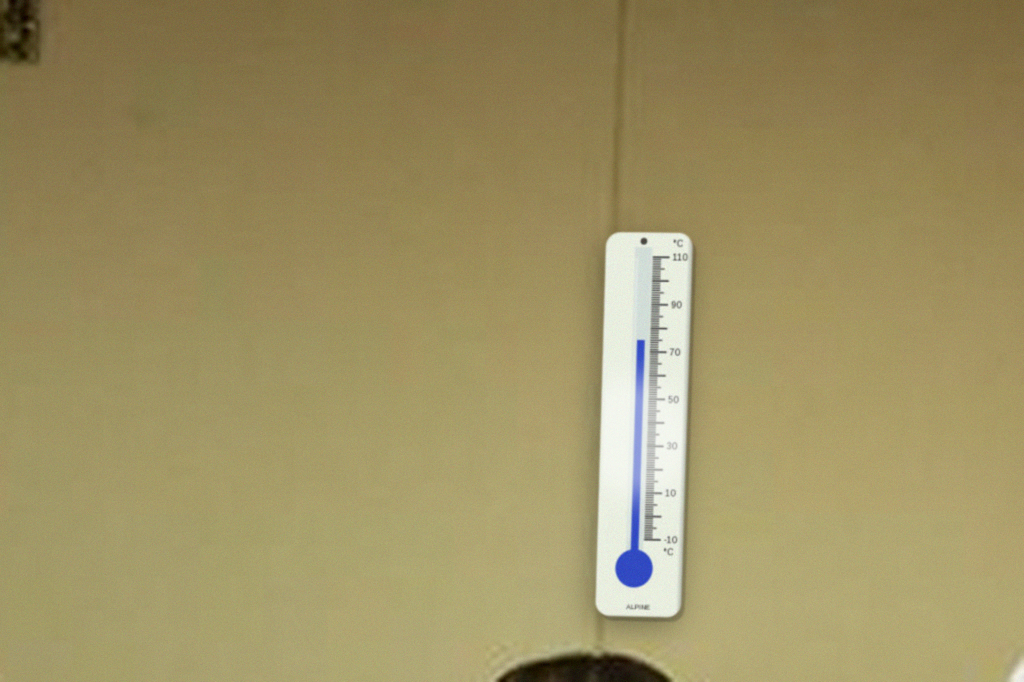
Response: 75 °C
